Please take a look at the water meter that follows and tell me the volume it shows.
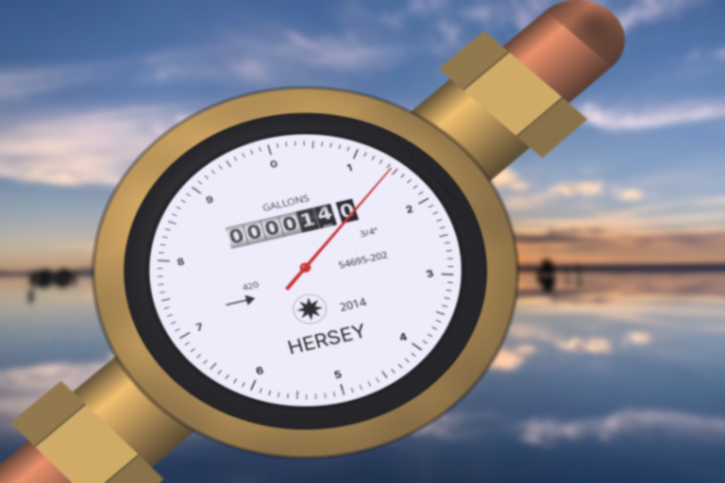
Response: 141.4 gal
